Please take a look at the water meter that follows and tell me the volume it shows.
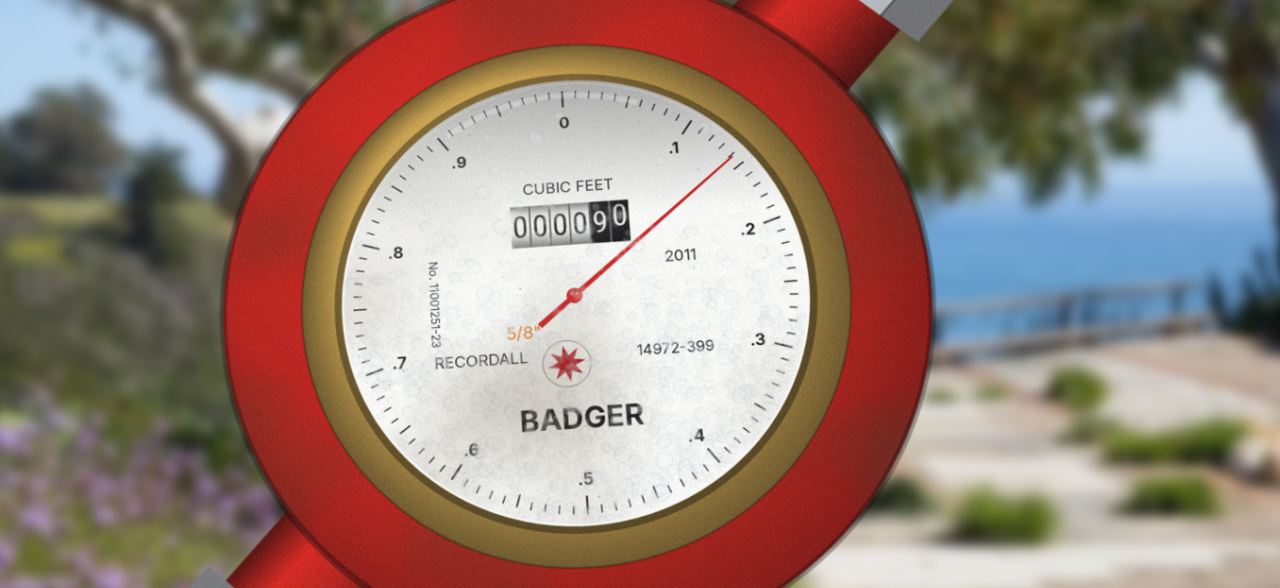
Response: 90.14 ft³
